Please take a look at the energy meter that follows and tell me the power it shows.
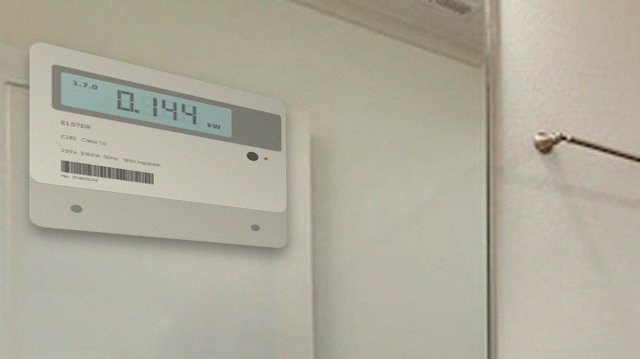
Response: 0.144 kW
